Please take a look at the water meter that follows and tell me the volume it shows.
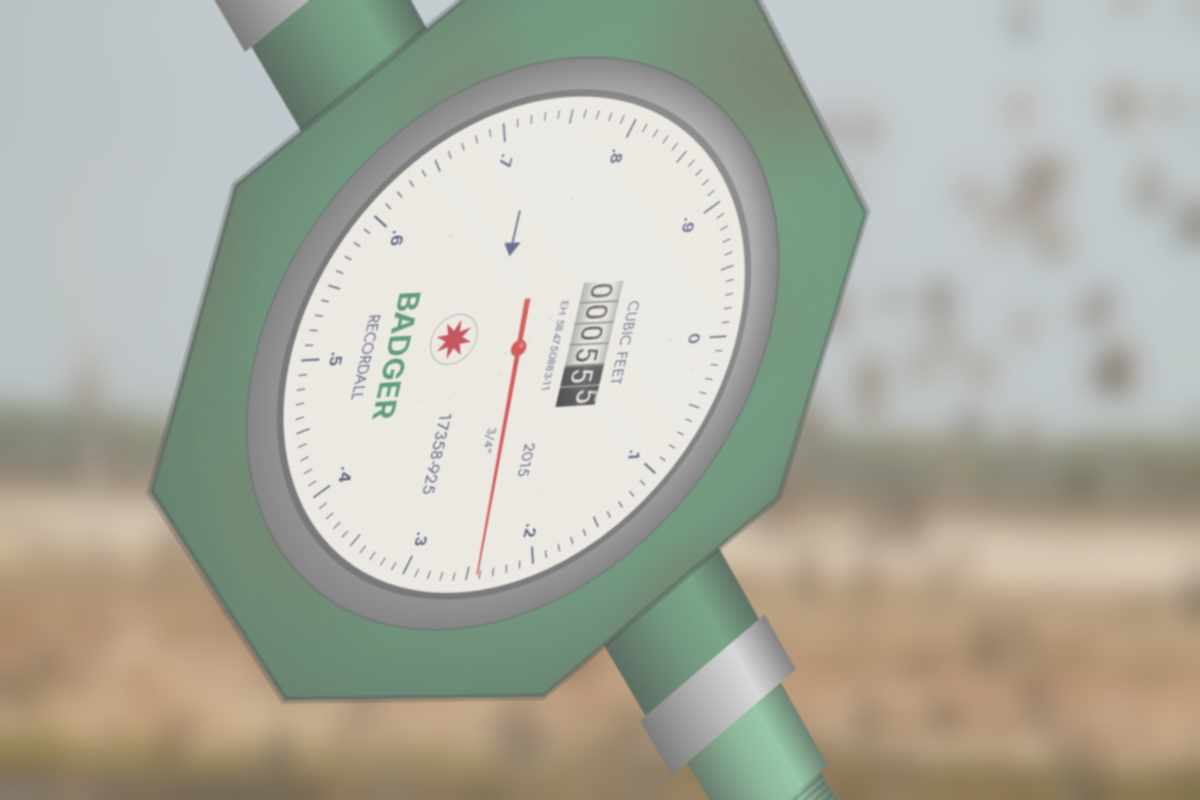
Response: 555.24 ft³
